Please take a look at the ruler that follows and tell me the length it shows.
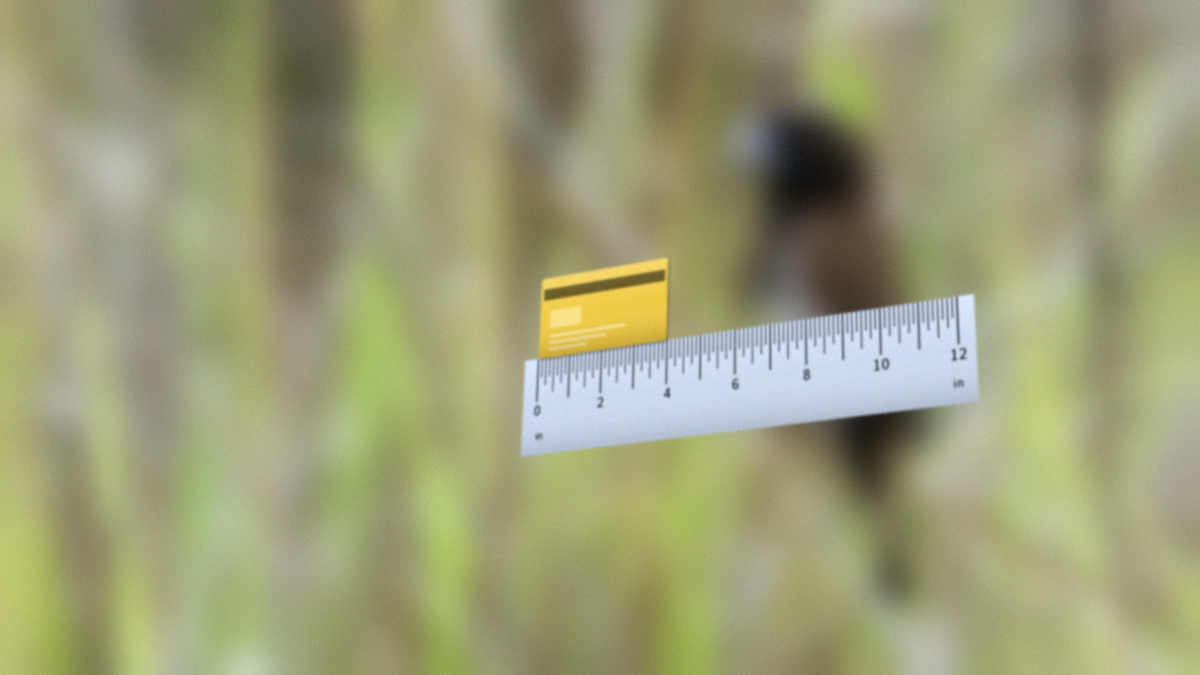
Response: 4 in
